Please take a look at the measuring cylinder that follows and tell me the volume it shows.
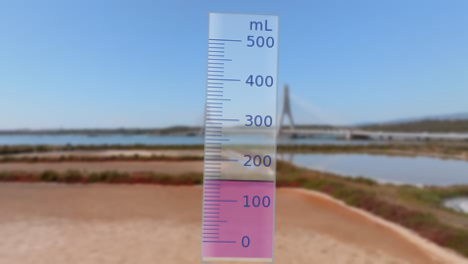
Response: 150 mL
